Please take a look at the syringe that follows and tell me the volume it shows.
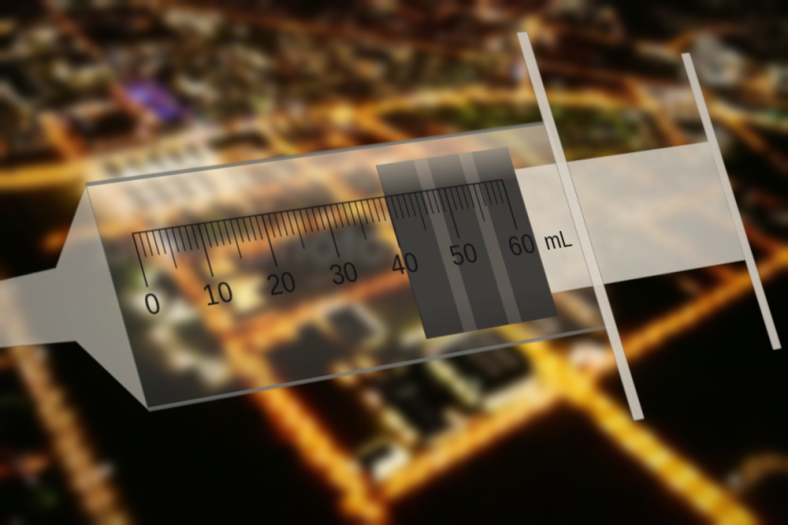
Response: 40 mL
